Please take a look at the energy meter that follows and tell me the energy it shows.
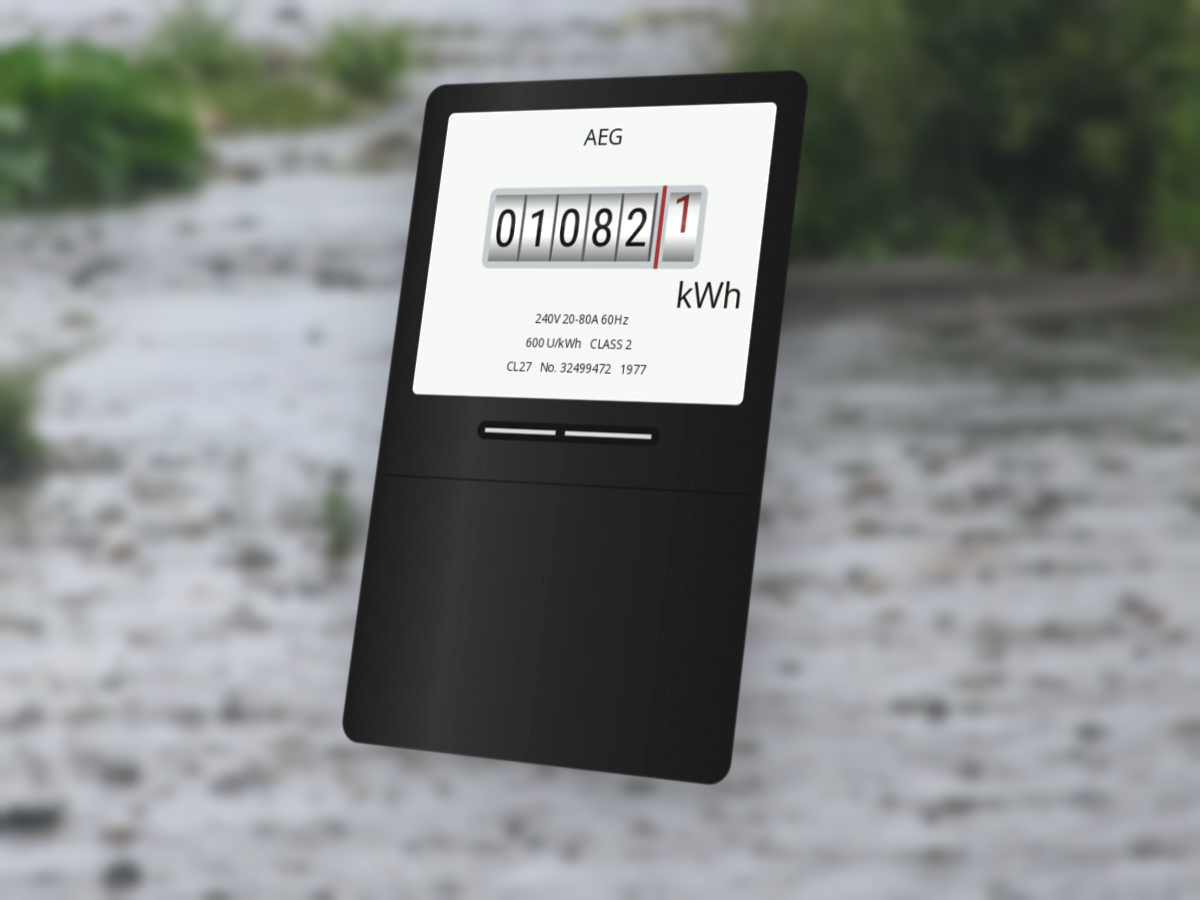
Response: 1082.1 kWh
